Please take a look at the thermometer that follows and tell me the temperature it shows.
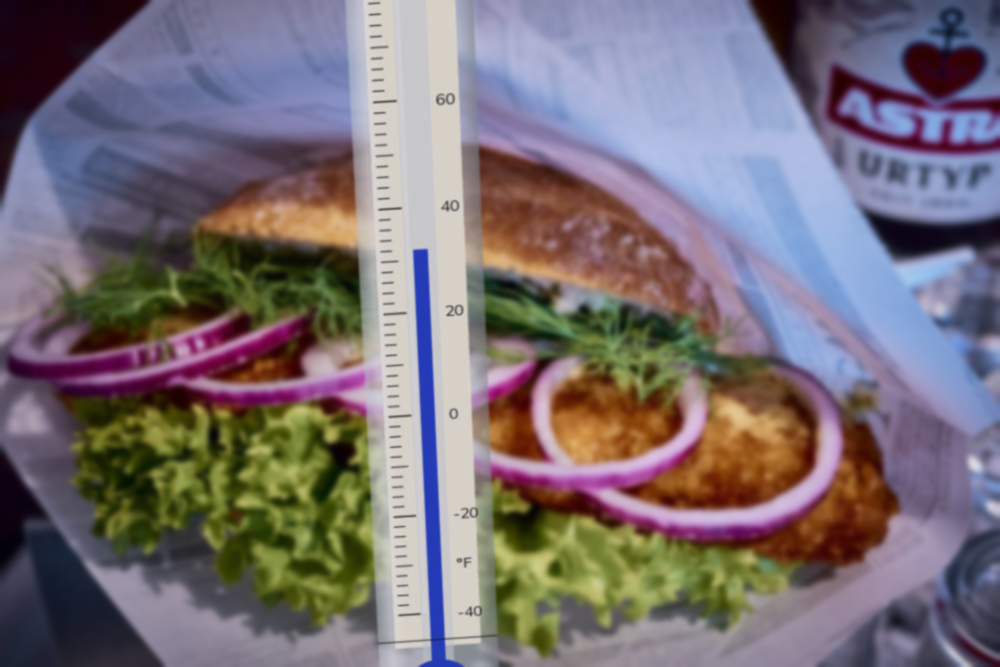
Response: 32 °F
